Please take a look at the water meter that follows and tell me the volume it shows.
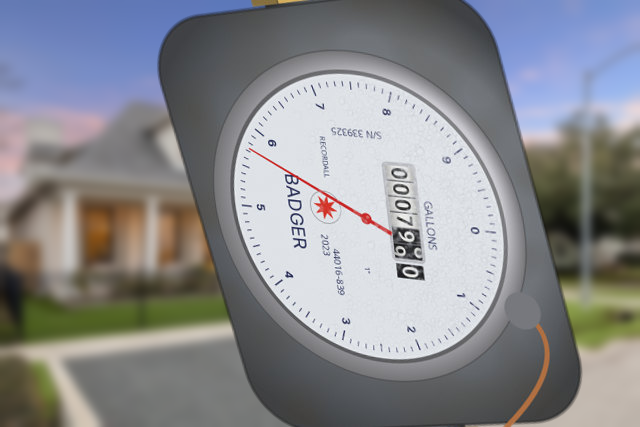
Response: 7985.7 gal
